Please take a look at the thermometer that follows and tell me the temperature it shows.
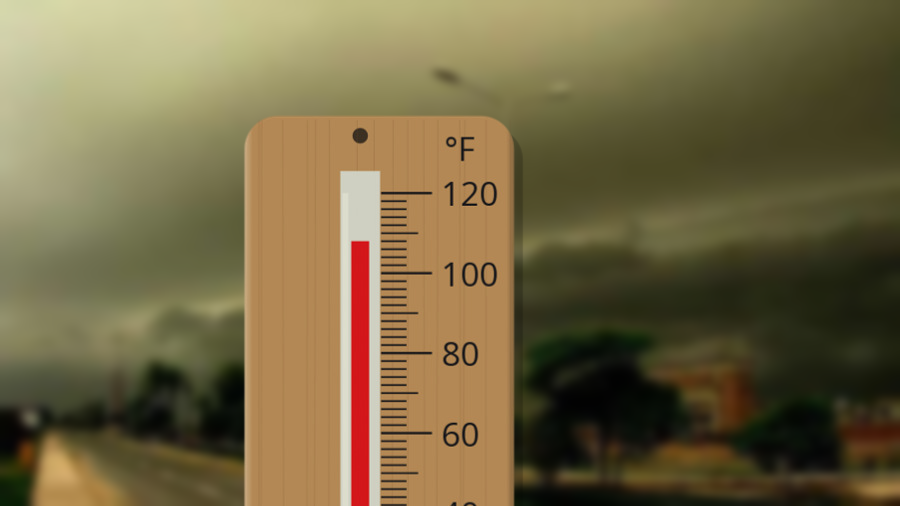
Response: 108 °F
